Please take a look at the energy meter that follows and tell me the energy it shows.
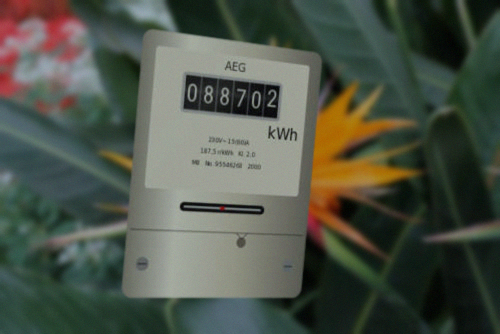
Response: 88702 kWh
